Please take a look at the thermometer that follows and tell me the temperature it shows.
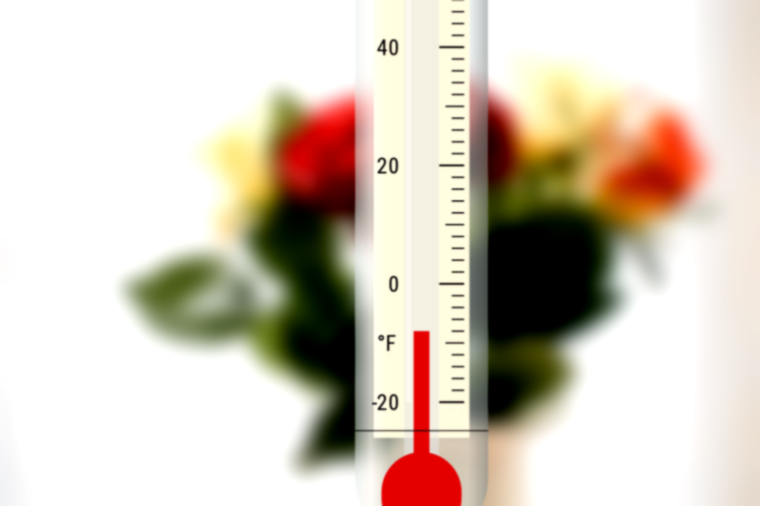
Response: -8 °F
